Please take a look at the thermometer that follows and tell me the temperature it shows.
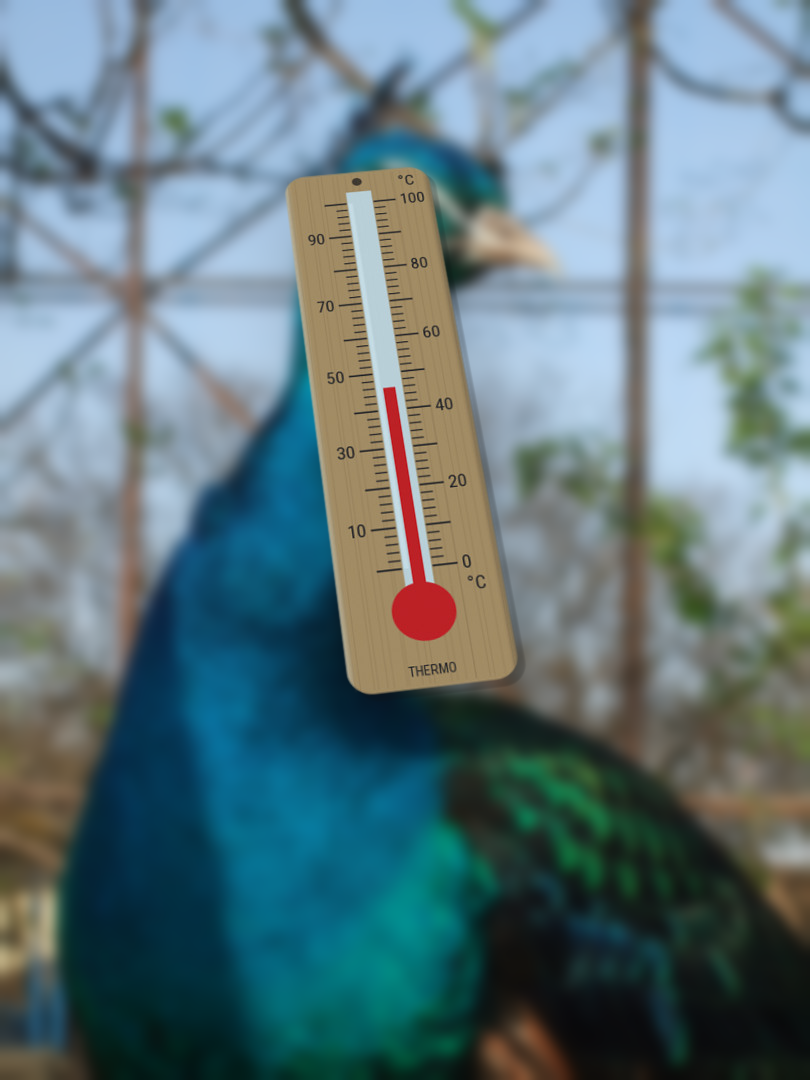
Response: 46 °C
